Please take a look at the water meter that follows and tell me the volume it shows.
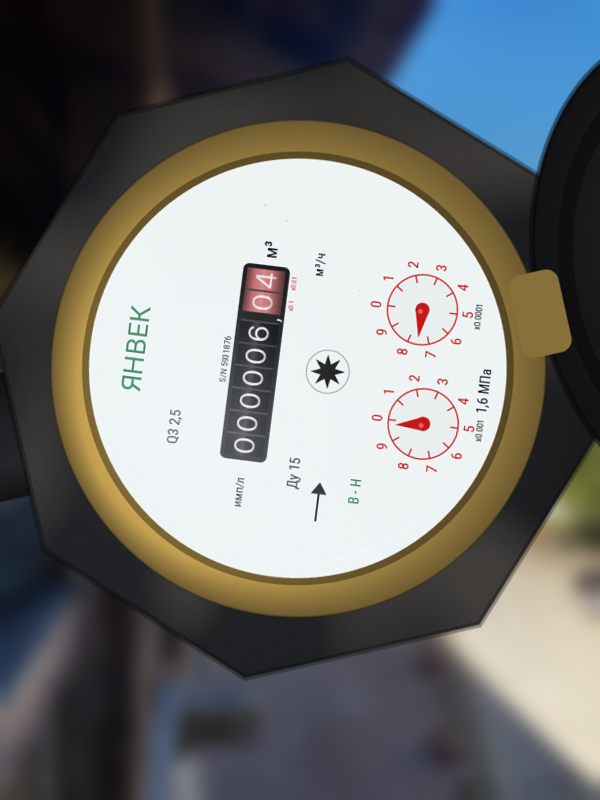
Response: 6.0397 m³
